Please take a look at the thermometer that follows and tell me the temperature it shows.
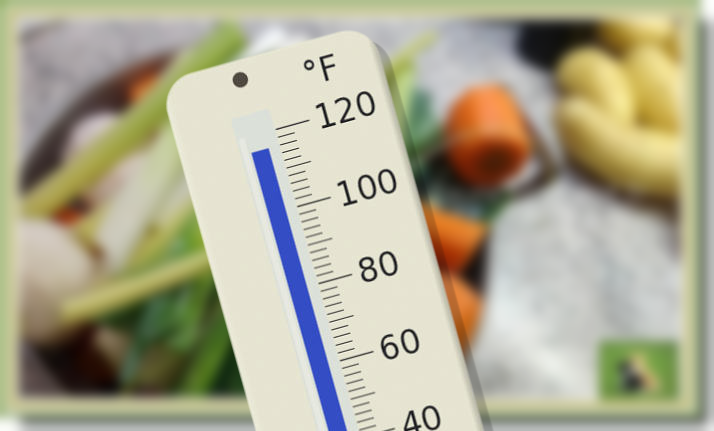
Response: 116 °F
